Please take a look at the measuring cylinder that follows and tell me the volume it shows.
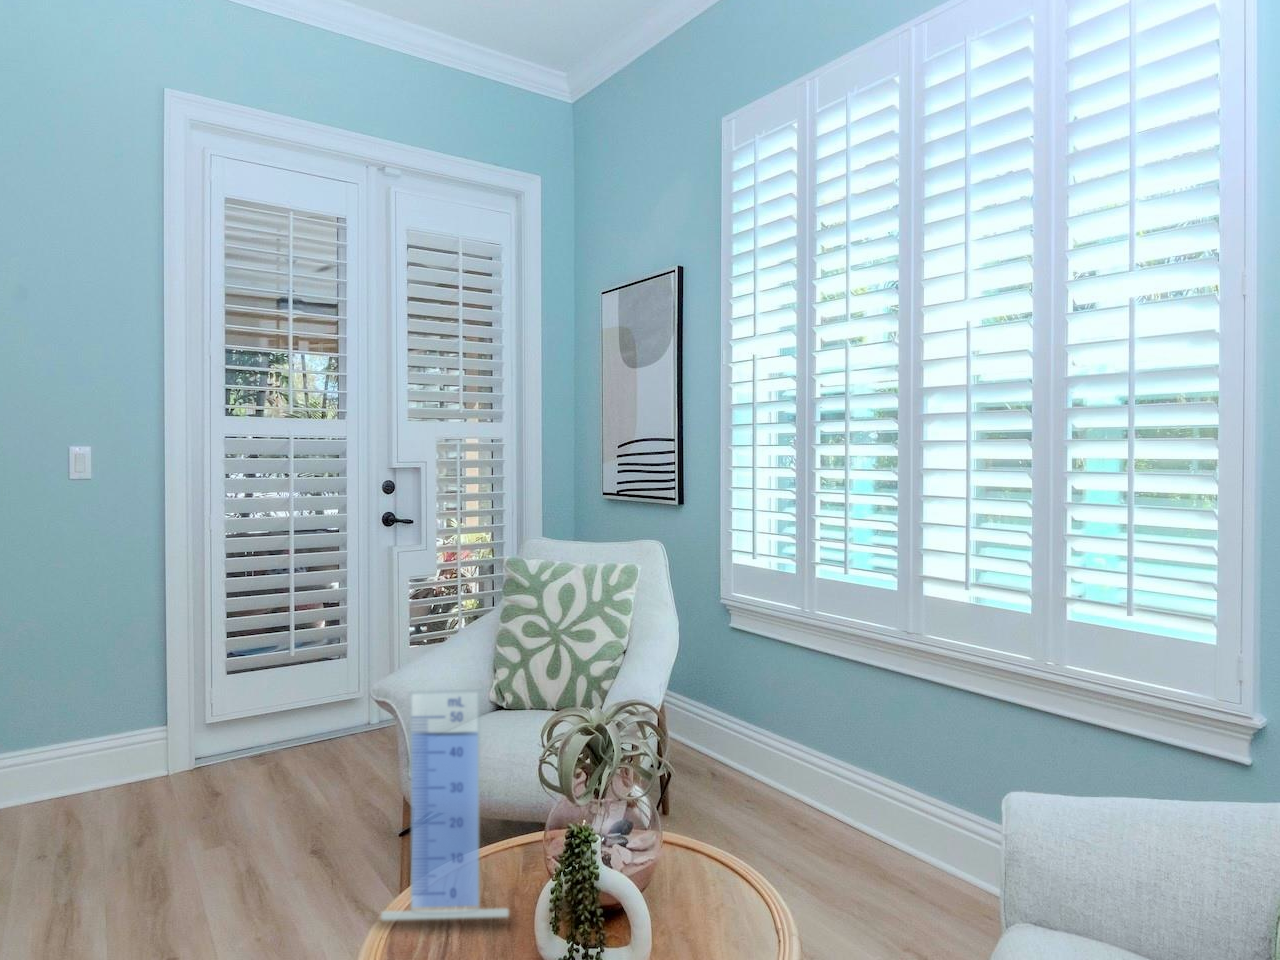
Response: 45 mL
